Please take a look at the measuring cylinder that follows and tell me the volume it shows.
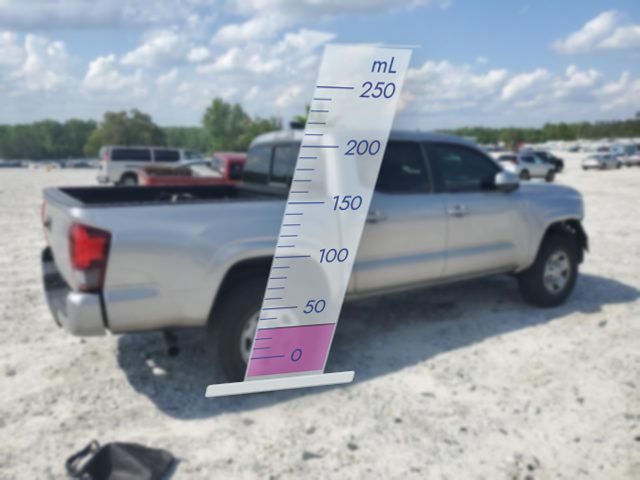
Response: 30 mL
